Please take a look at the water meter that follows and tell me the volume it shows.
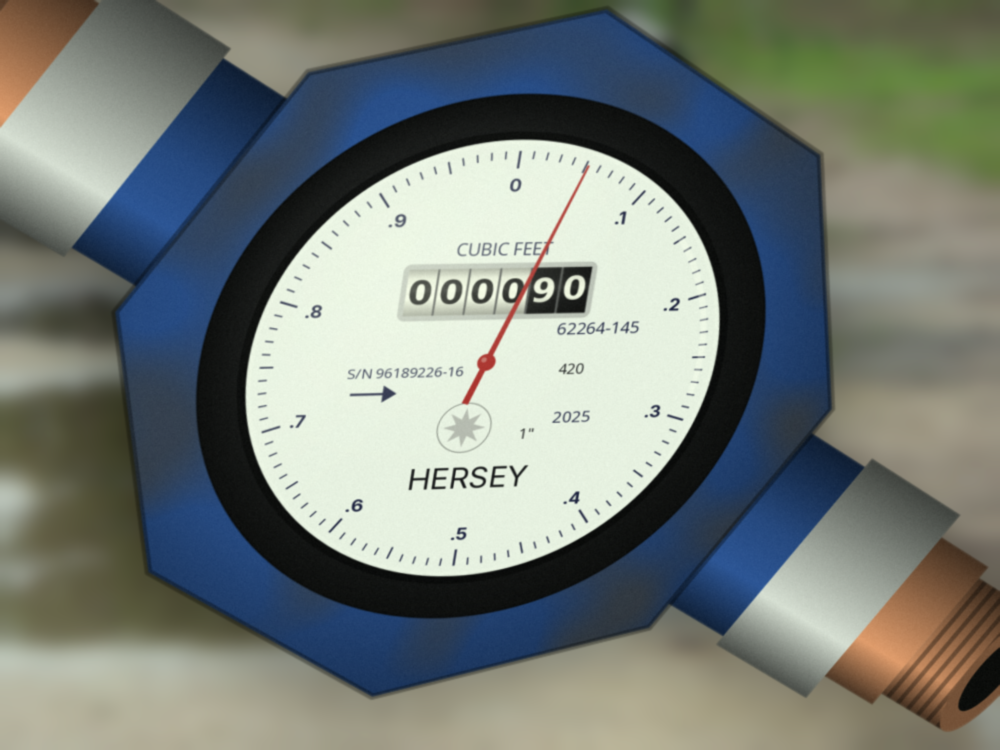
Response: 90.05 ft³
